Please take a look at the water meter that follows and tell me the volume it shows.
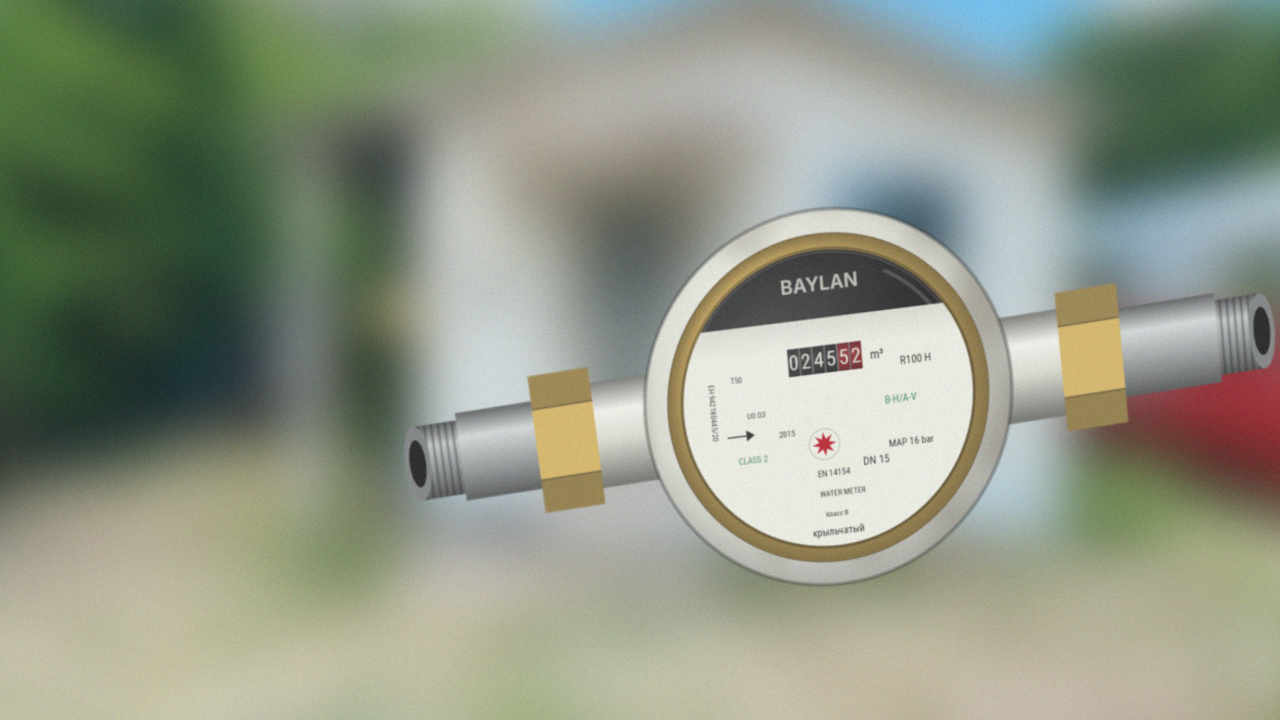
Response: 245.52 m³
